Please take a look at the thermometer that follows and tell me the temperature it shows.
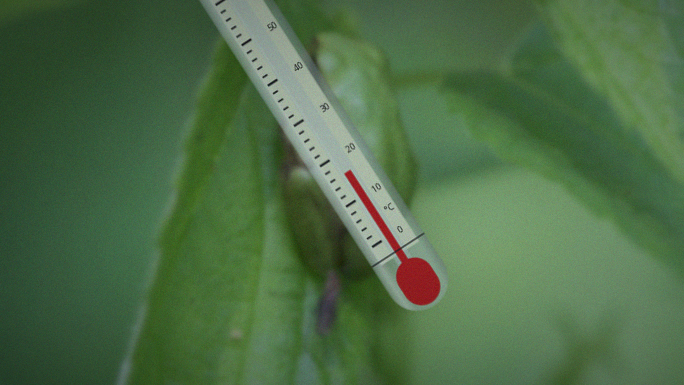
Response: 16 °C
